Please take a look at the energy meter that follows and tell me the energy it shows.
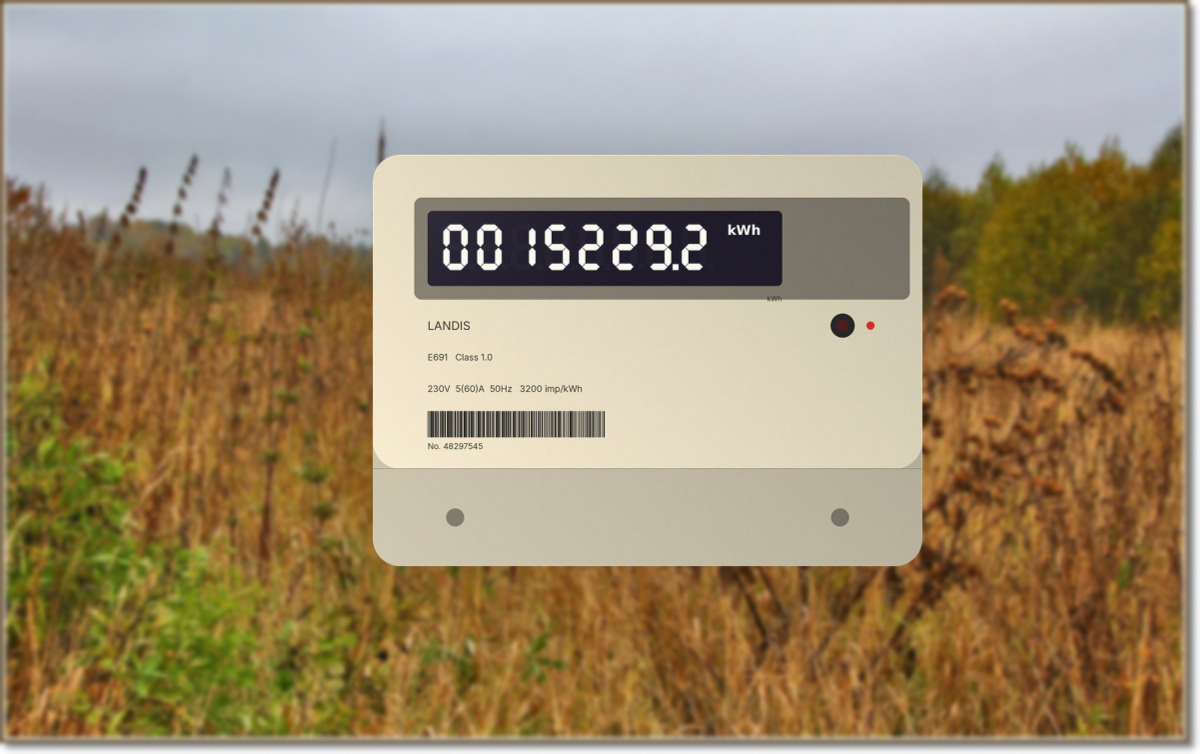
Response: 15229.2 kWh
